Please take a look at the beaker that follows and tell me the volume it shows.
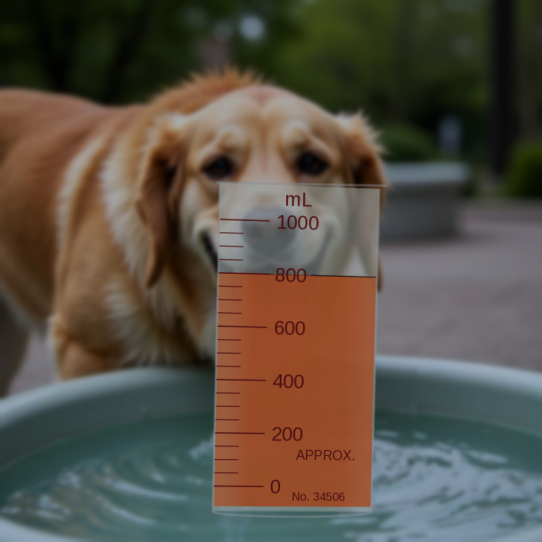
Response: 800 mL
